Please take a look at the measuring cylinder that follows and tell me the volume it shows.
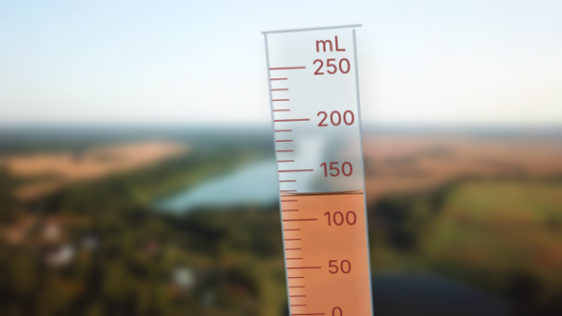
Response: 125 mL
